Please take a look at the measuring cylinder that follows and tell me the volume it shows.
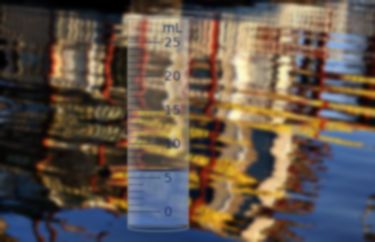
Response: 6 mL
